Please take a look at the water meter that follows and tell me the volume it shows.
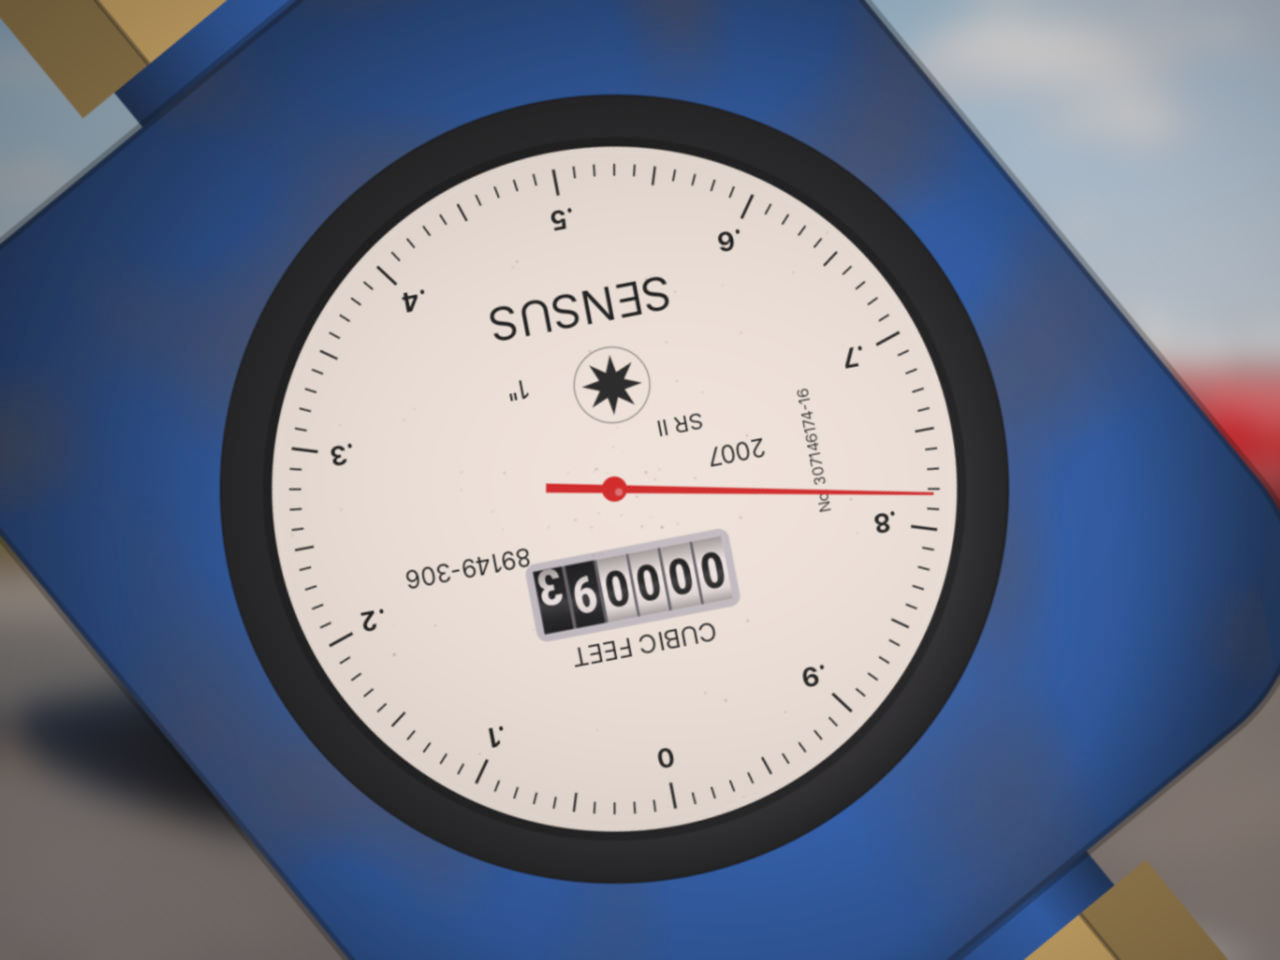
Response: 92.78 ft³
